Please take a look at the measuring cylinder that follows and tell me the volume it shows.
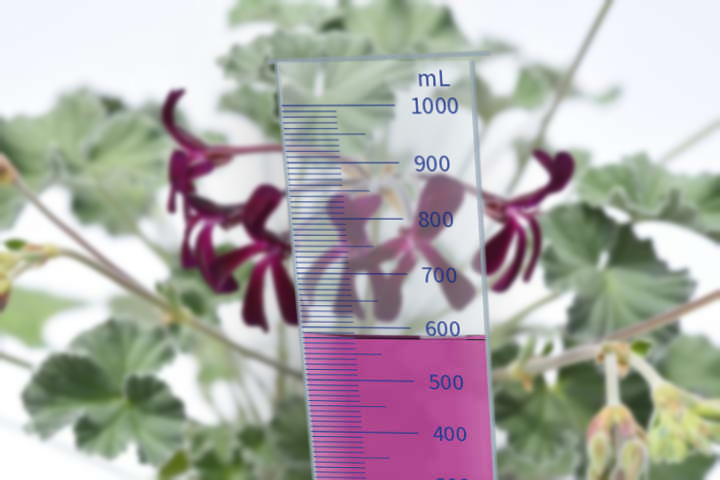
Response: 580 mL
